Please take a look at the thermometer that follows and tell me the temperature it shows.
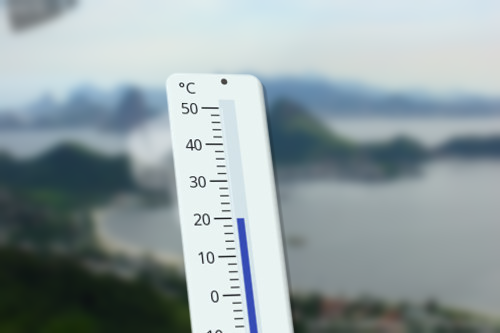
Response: 20 °C
